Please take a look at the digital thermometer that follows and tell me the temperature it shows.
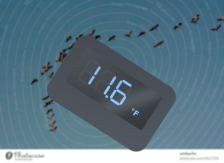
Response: 11.6 °F
